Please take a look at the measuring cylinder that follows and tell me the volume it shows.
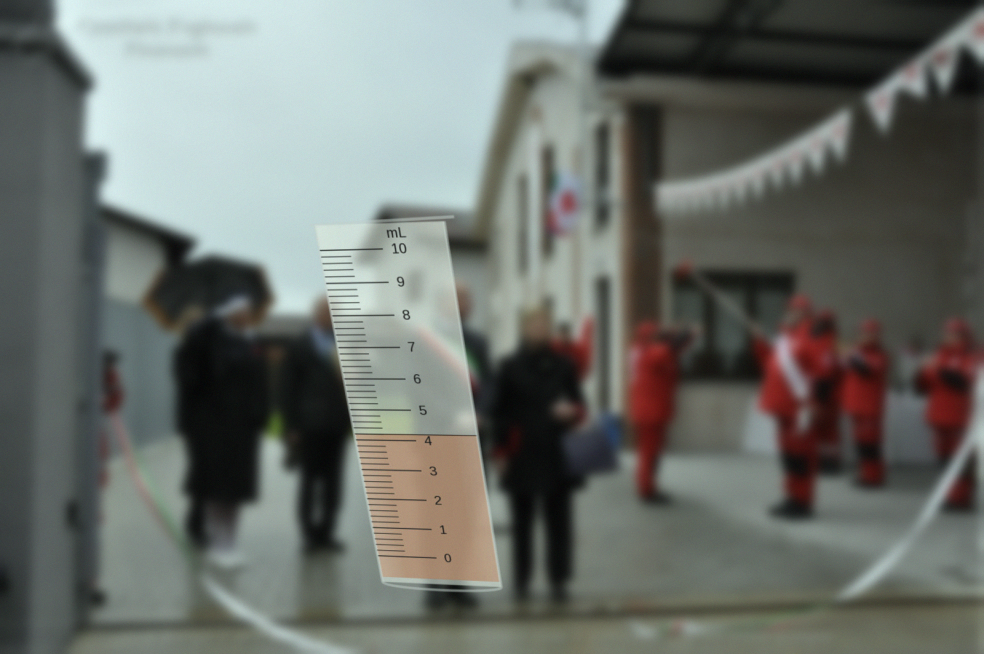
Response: 4.2 mL
